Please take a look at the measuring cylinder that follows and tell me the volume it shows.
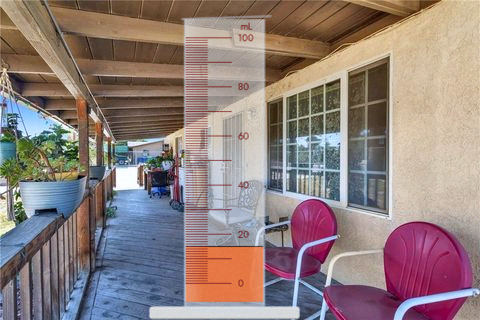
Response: 15 mL
